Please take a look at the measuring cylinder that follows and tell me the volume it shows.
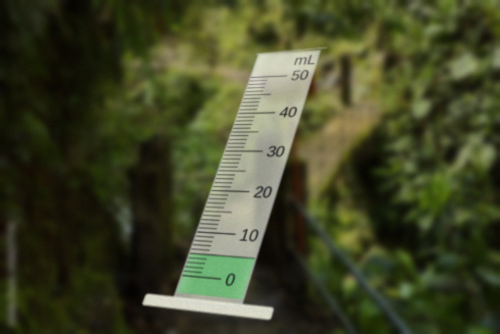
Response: 5 mL
